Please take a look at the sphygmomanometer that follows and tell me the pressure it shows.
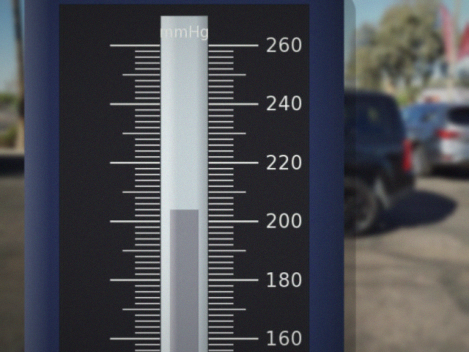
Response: 204 mmHg
